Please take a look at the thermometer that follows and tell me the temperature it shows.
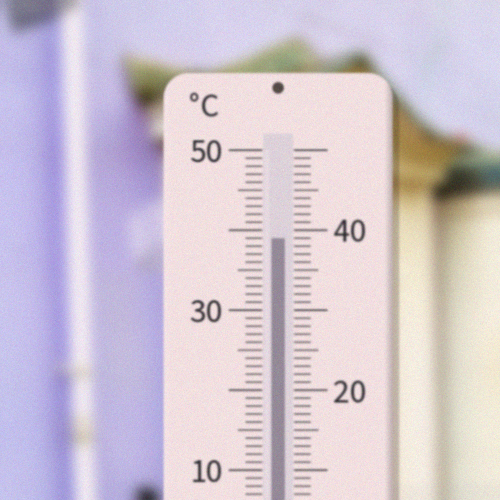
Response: 39 °C
